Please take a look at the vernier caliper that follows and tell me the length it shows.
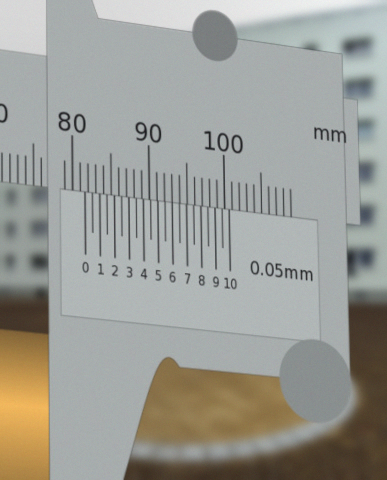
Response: 81.6 mm
